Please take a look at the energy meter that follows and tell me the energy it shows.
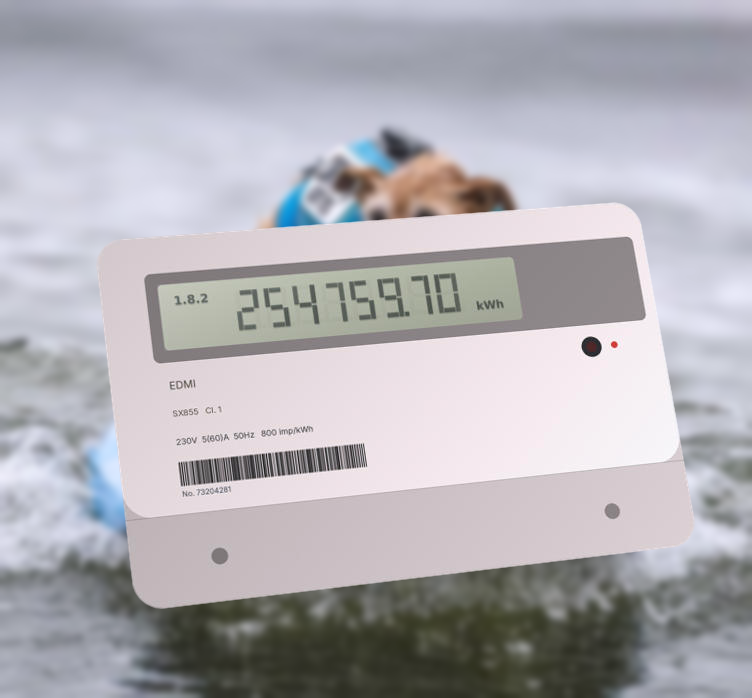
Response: 254759.70 kWh
